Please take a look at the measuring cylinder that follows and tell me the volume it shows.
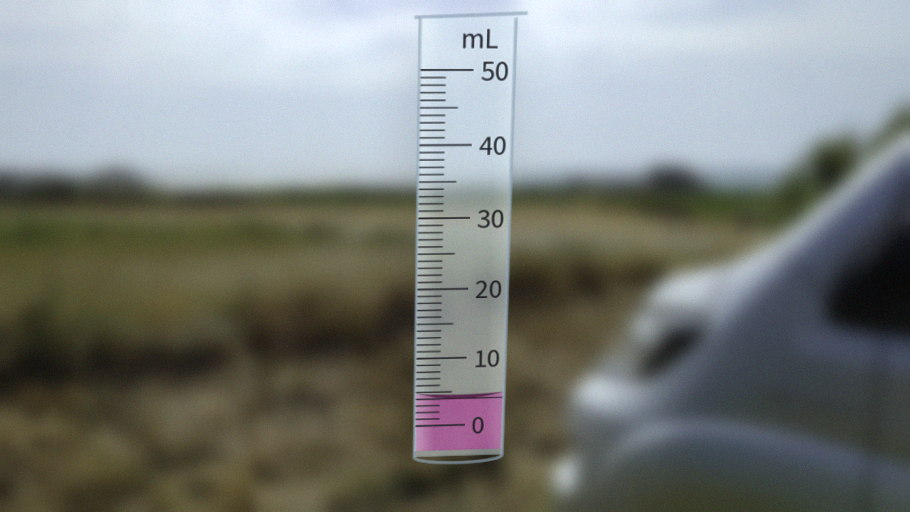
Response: 4 mL
